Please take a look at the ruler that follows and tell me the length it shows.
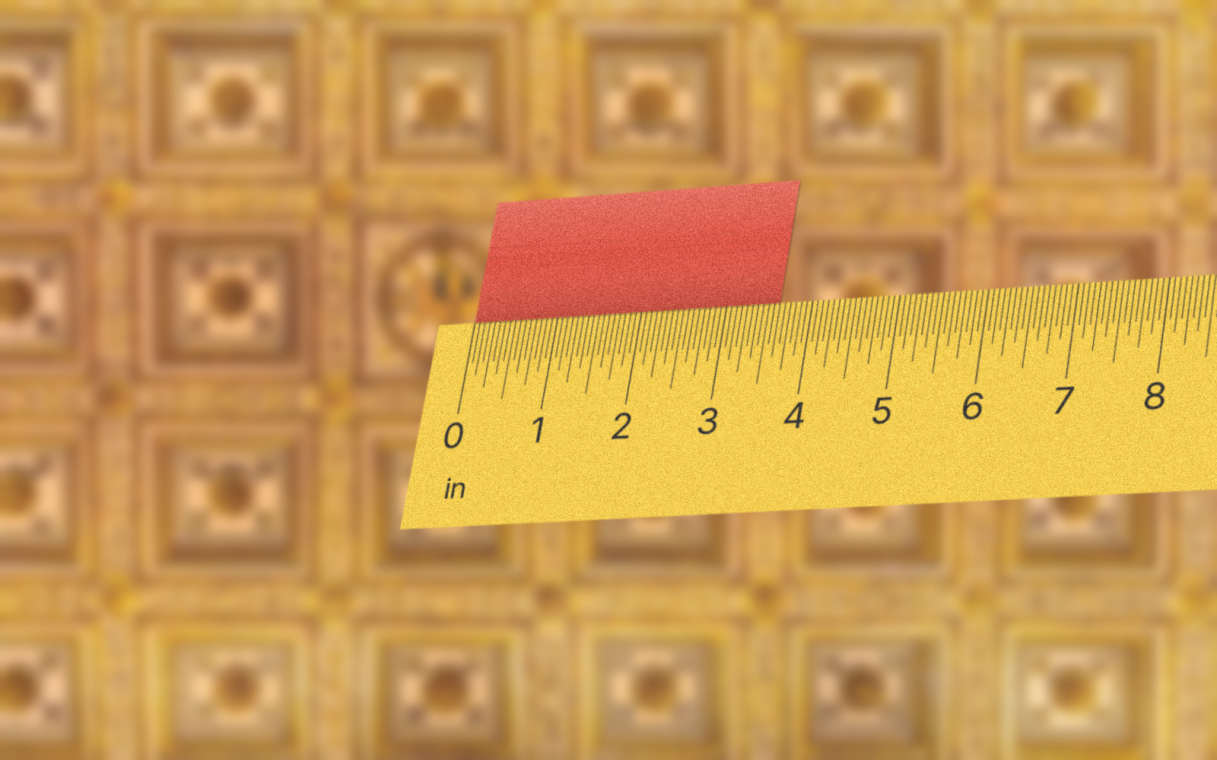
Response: 3.625 in
